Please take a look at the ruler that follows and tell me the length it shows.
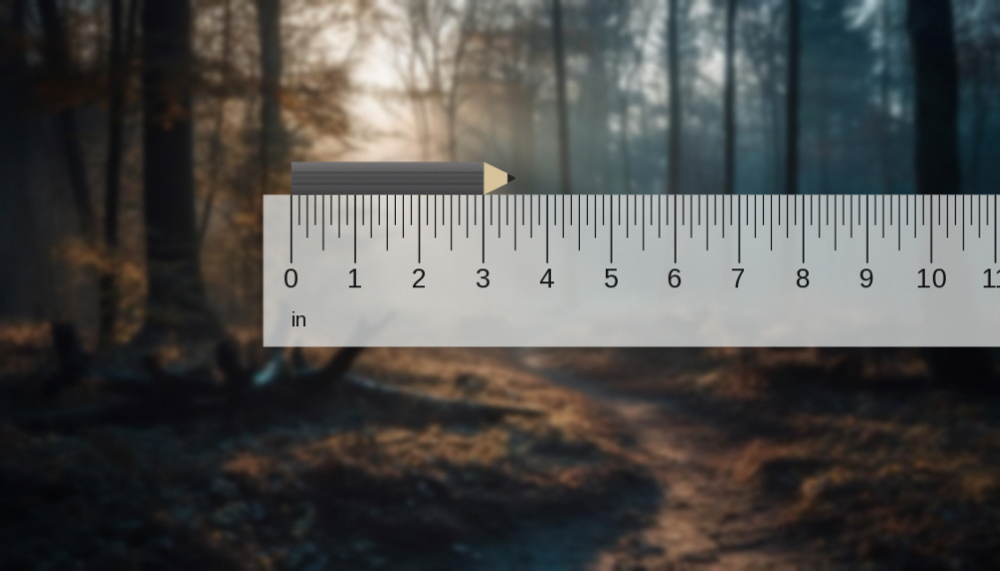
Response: 3.5 in
